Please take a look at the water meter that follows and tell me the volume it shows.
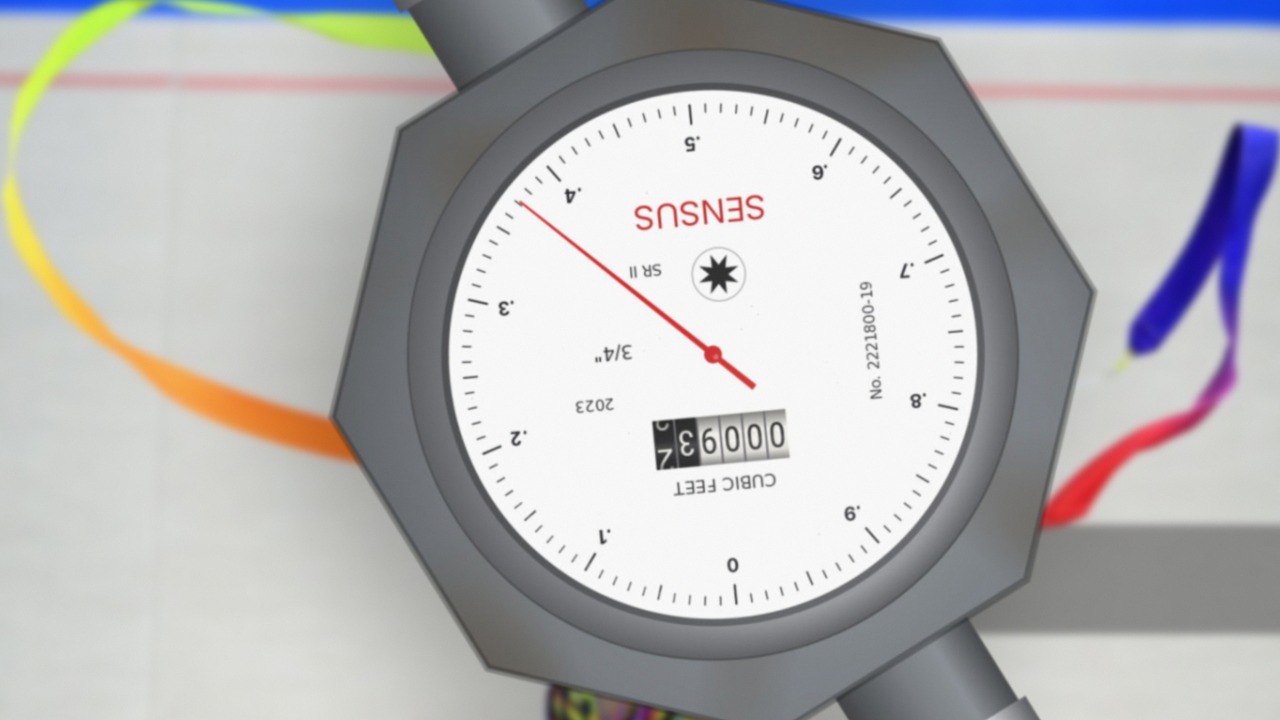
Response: 932.37 ft³
